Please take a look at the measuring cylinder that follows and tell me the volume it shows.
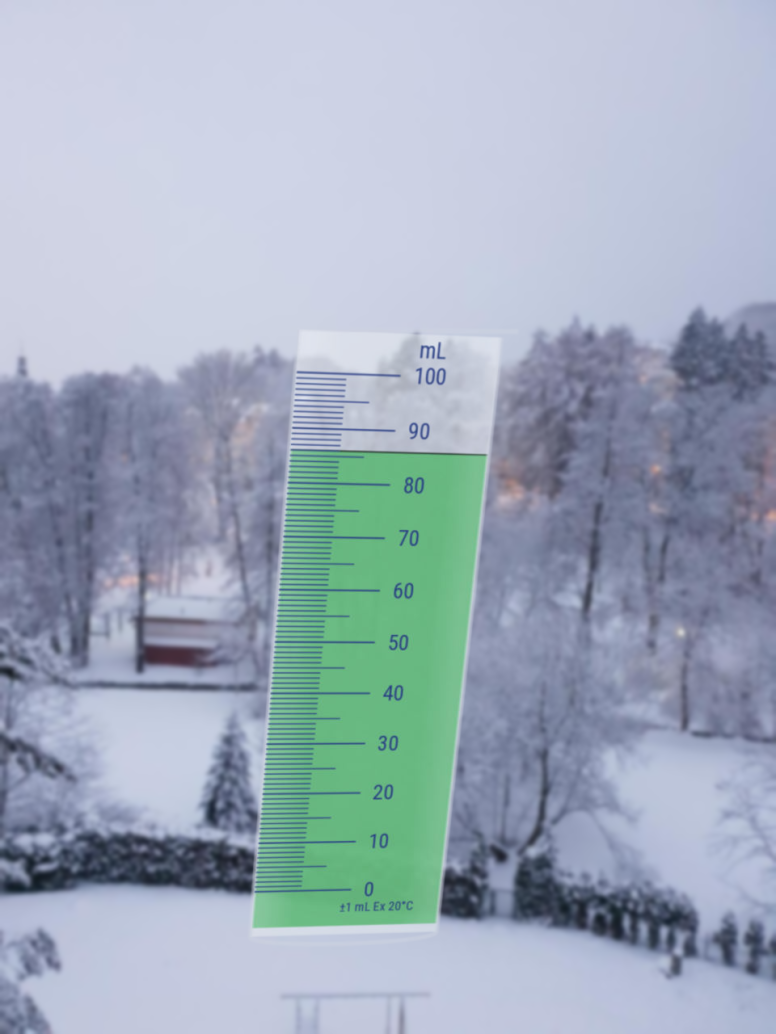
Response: 86 mL
